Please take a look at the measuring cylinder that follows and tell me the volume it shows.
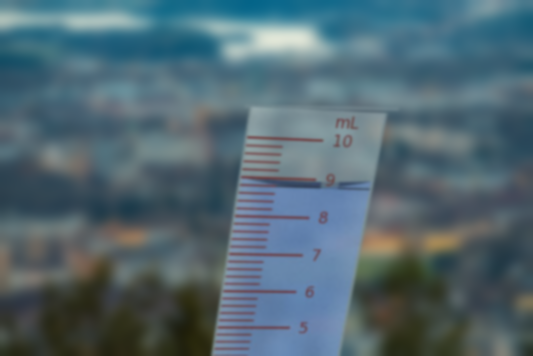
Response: 8.8 mL
